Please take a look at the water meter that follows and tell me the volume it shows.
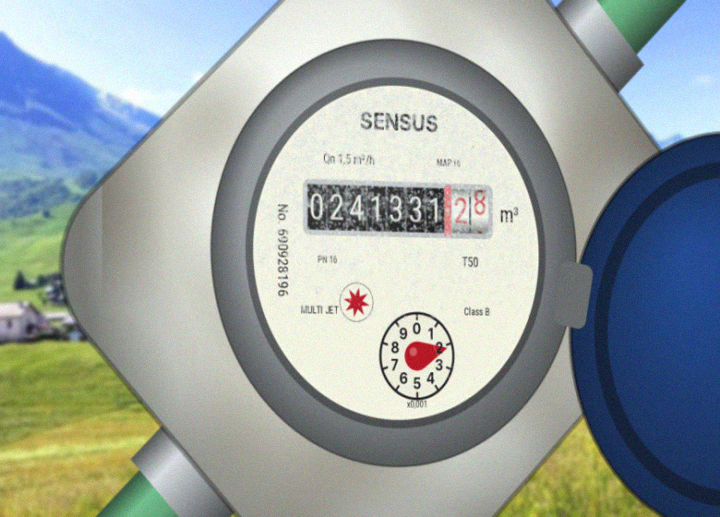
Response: 241331.282 m³
